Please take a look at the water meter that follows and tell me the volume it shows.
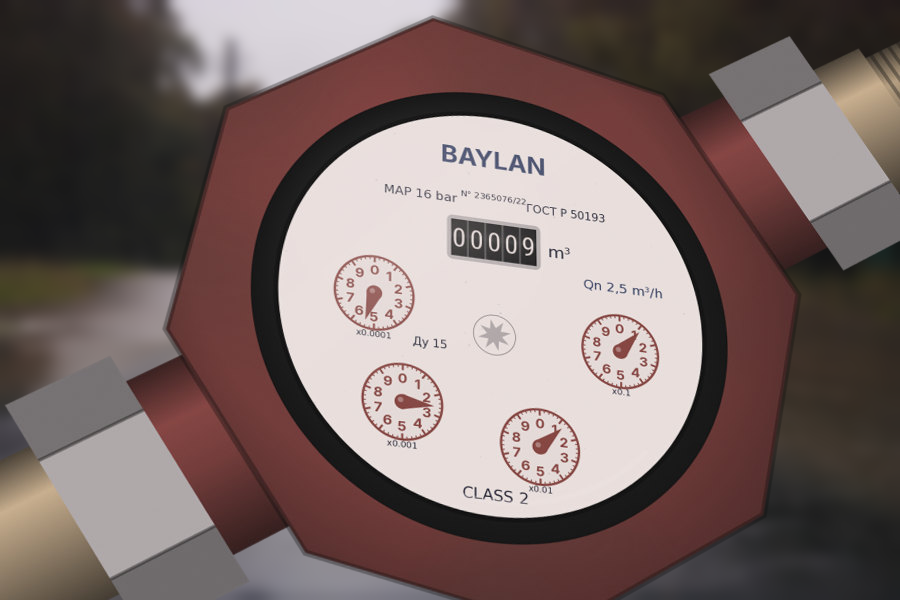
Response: 9.1125 m³
